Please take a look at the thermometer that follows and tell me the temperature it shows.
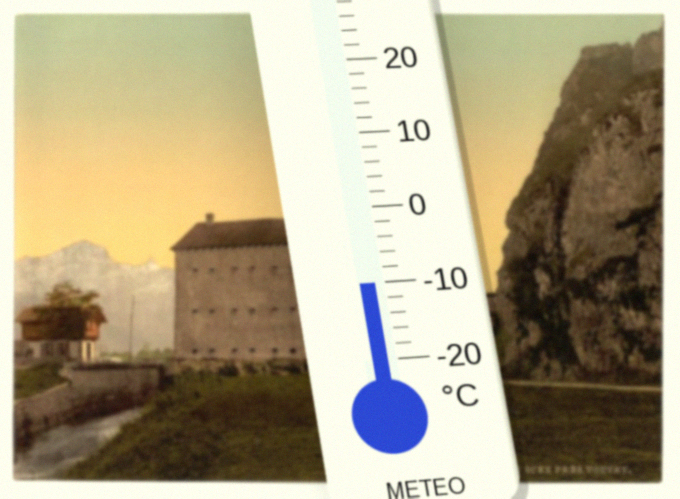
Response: -10 °C
